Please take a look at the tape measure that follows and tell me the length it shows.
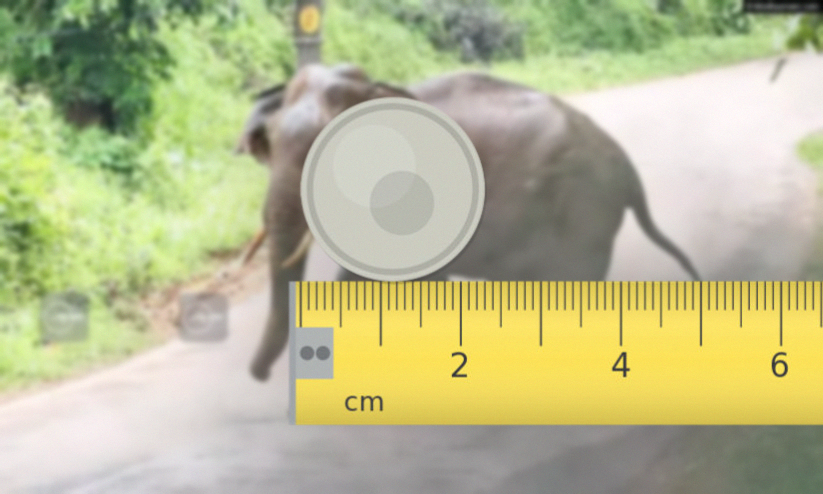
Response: 2.3 cm
